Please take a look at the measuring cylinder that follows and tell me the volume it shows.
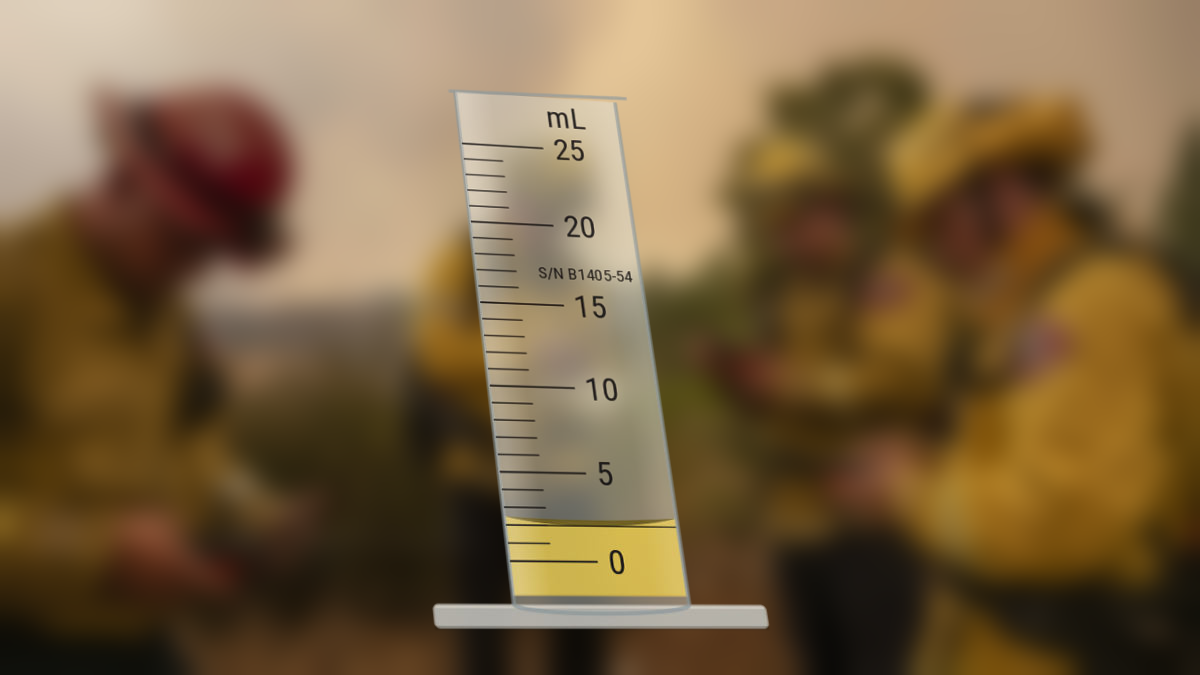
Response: 2 mL
